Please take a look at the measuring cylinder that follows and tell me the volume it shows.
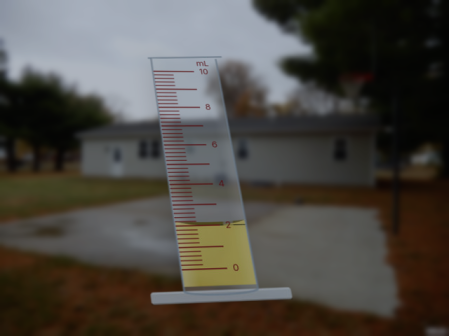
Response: 2 mL
